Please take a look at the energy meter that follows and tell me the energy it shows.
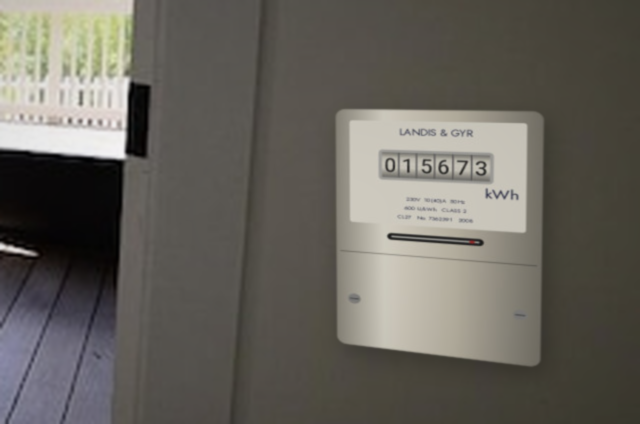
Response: 15673 kWh
